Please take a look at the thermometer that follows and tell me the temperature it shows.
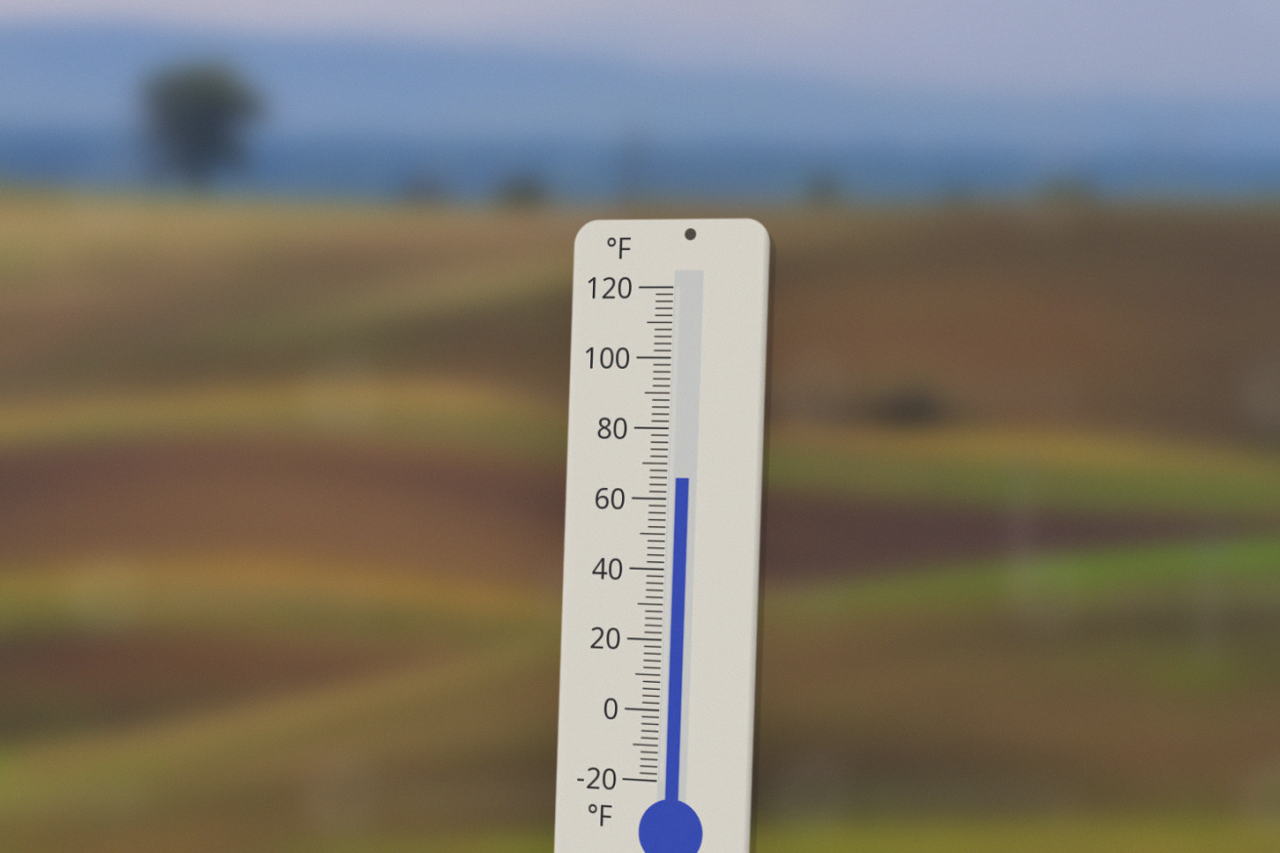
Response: 66 °F
